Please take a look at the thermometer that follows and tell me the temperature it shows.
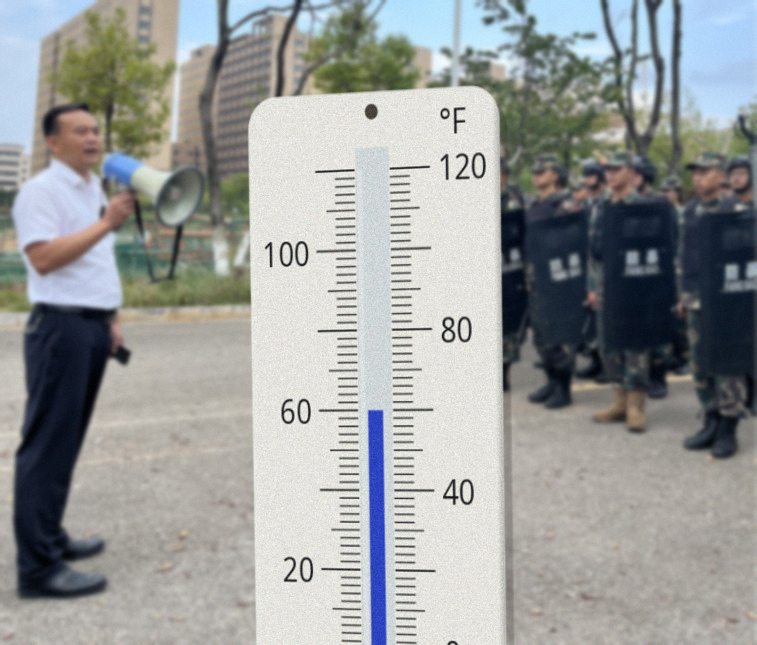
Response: 60 °F
